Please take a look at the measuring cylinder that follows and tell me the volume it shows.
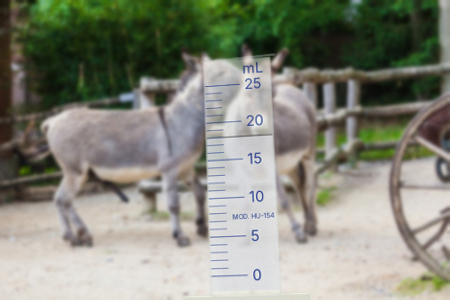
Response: 18 mL
